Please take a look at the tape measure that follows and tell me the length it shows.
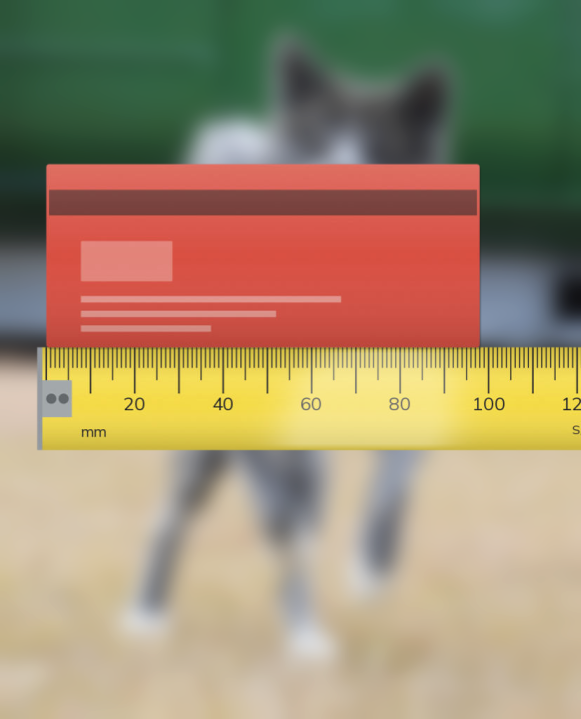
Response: 98 mm
